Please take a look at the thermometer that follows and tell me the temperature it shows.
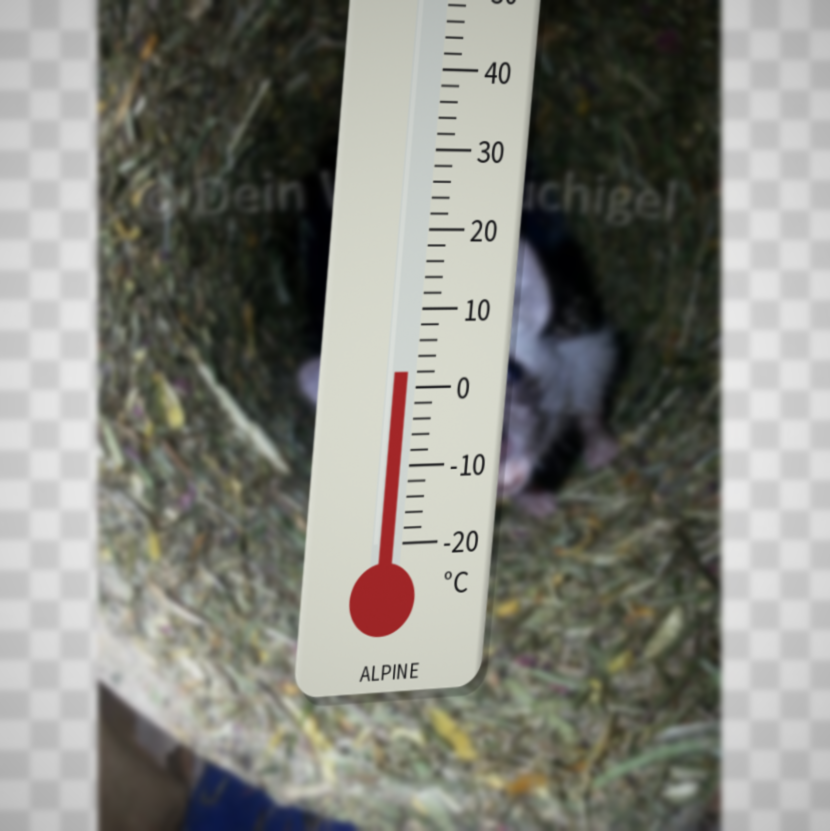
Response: 2 °C
